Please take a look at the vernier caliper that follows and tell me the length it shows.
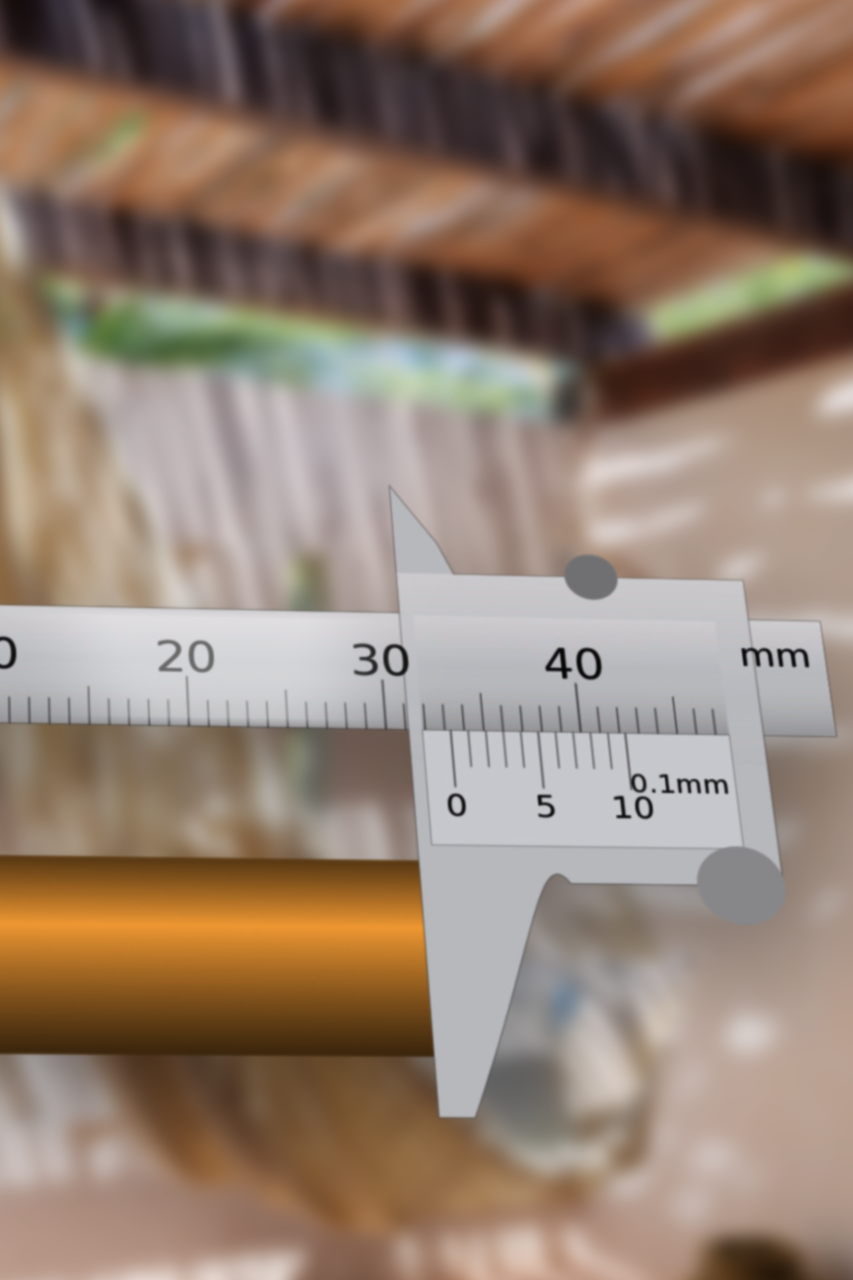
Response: 33.3 mm
